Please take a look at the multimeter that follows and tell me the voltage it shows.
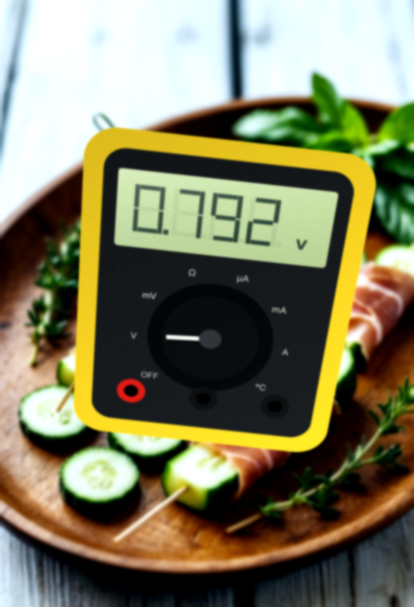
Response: 0.792 V
